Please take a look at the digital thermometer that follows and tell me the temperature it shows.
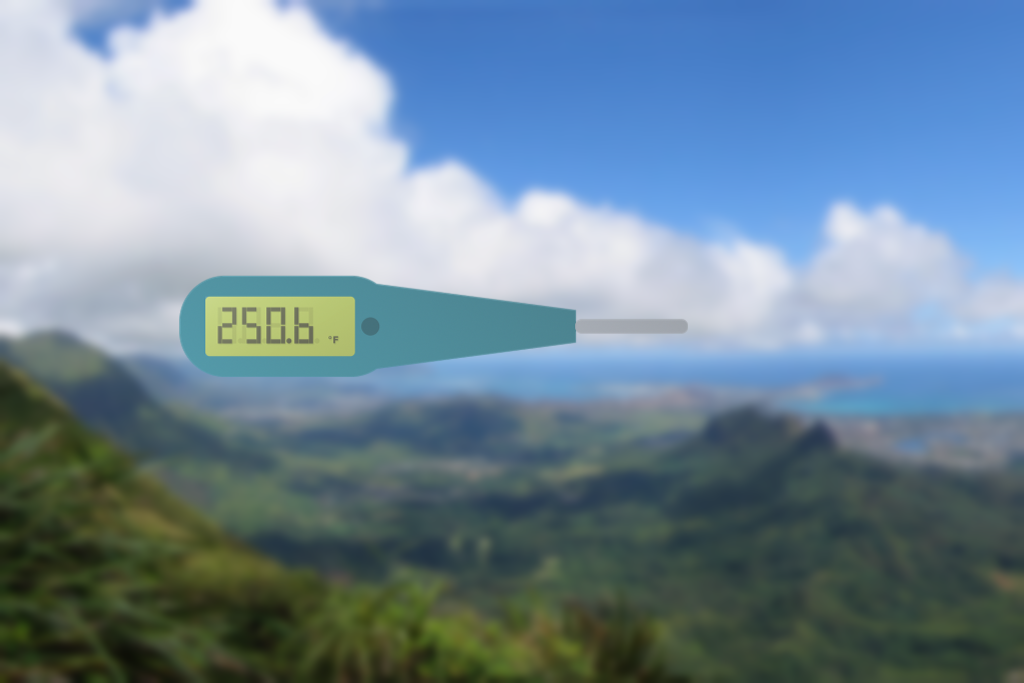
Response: 250.6 °F
